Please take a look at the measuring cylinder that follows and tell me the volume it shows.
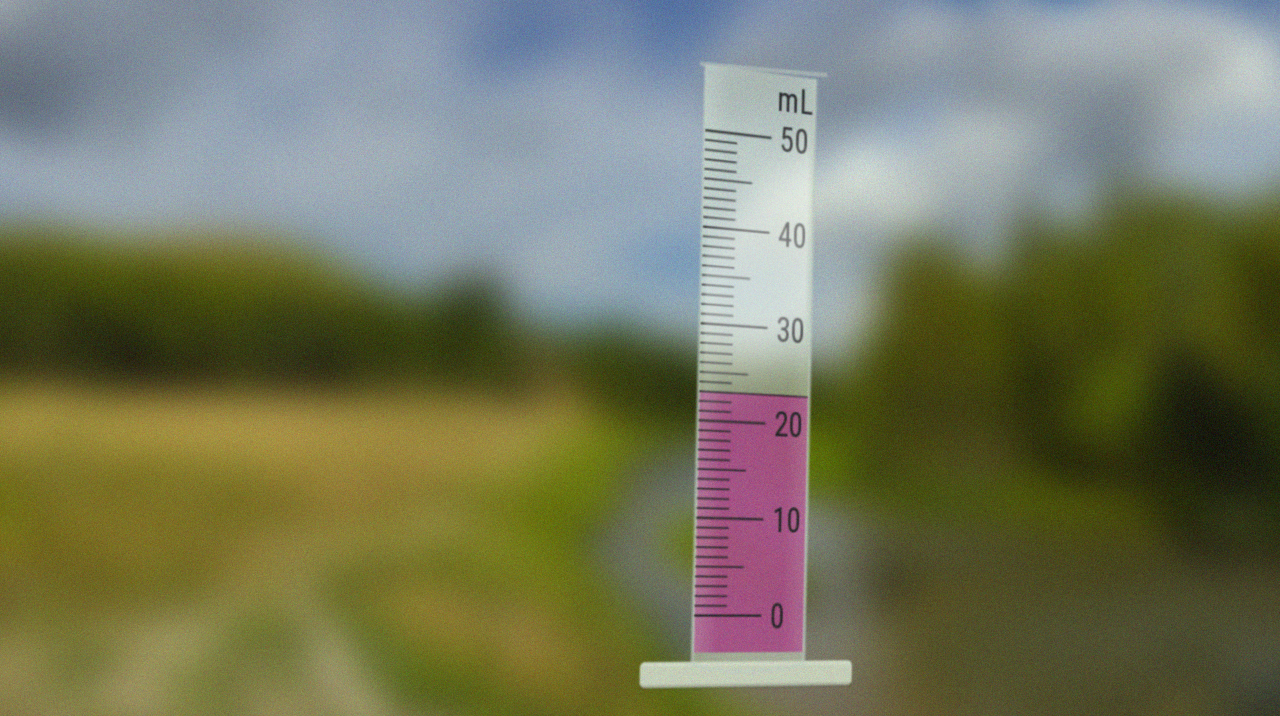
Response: 23 mL
